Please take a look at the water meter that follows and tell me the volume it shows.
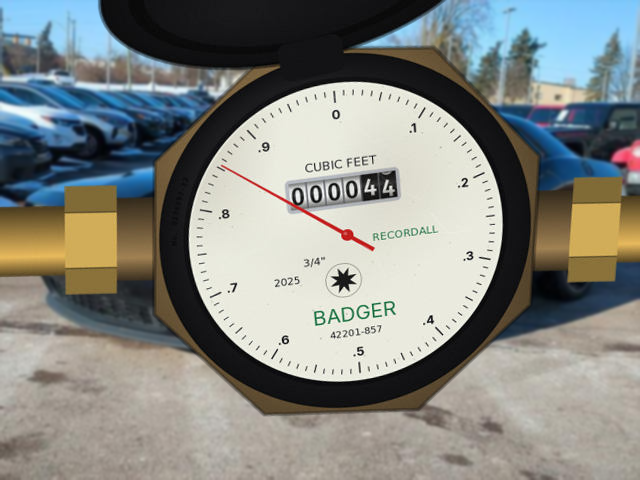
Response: 43.85 ft³
